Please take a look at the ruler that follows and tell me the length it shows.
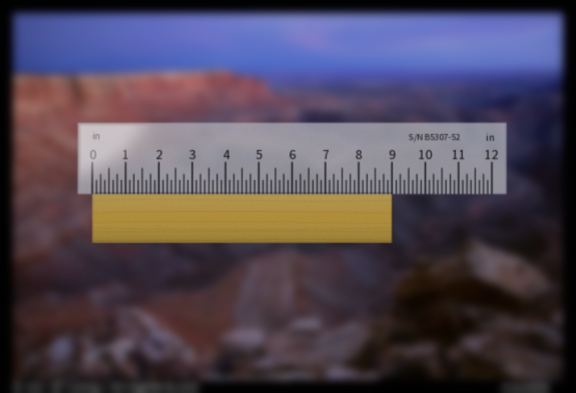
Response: 9 in
